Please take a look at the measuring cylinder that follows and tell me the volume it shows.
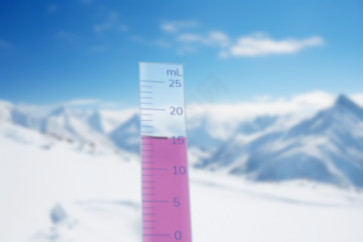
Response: 15 mL
